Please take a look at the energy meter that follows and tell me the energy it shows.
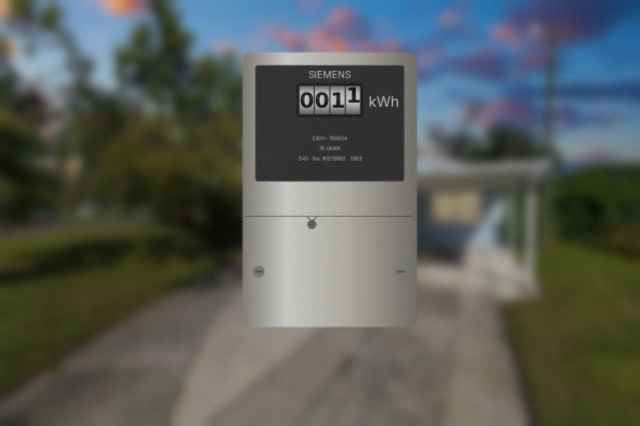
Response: 11 kWh
